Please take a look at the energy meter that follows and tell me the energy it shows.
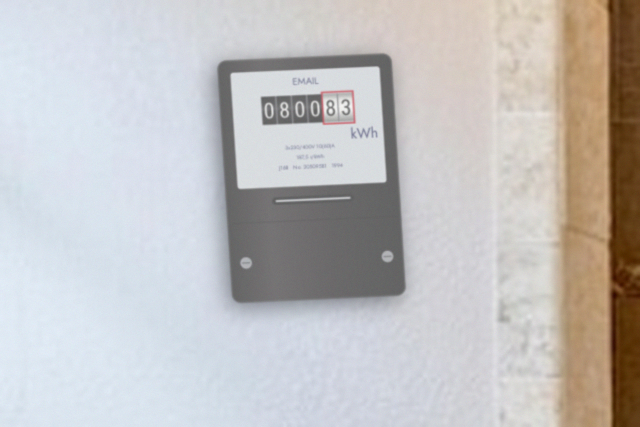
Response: 800.83 kWh
